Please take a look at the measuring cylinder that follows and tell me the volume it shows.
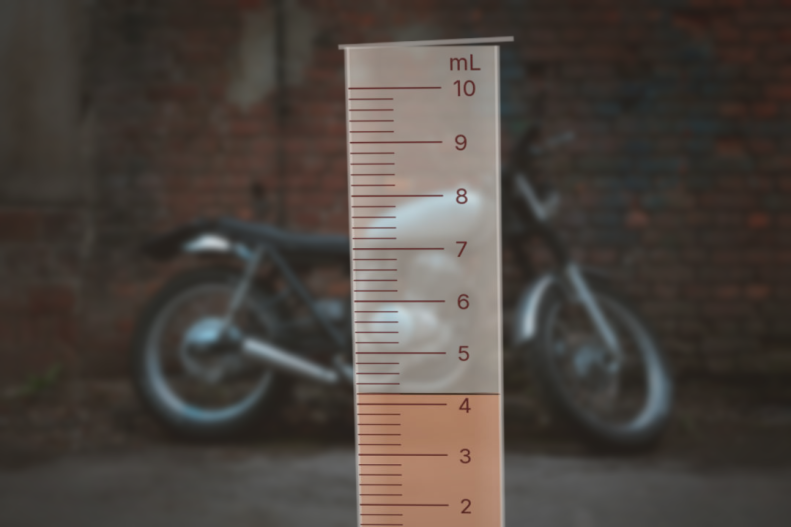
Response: 4.2 mL
